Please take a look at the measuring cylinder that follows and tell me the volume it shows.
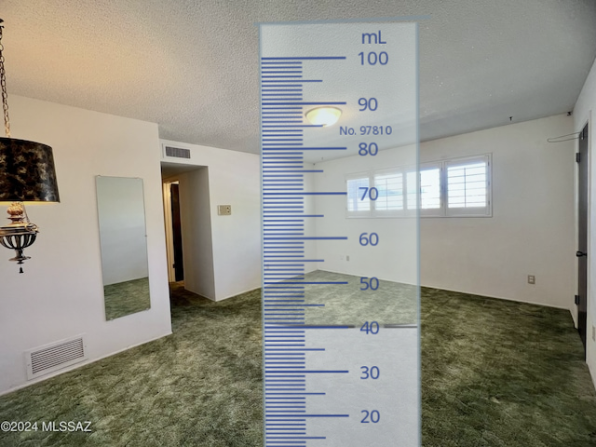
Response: 40 mL
